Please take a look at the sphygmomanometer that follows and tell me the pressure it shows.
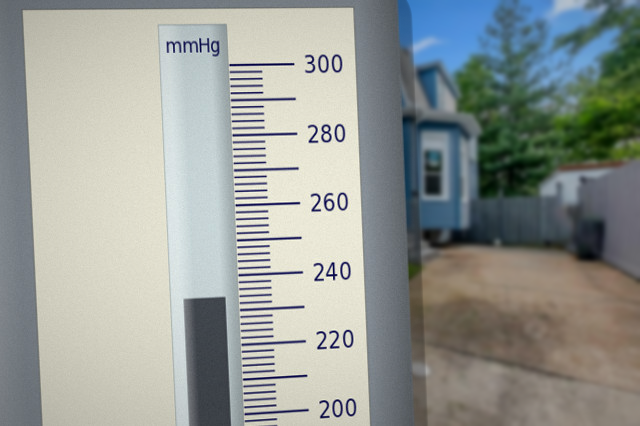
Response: 234 mmHg
